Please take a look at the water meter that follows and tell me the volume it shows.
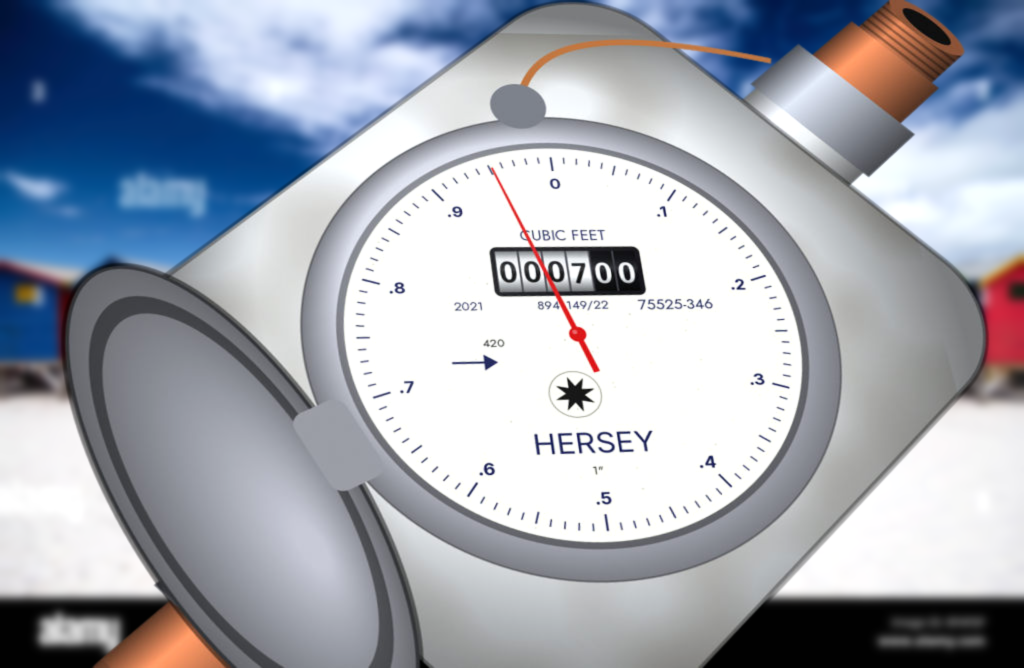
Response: 699.95 ft³
